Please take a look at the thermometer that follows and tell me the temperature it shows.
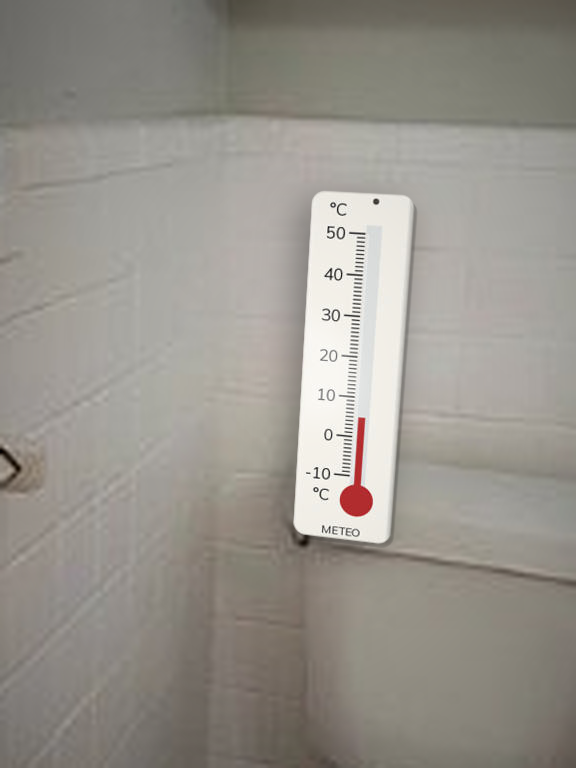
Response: 5 °C
